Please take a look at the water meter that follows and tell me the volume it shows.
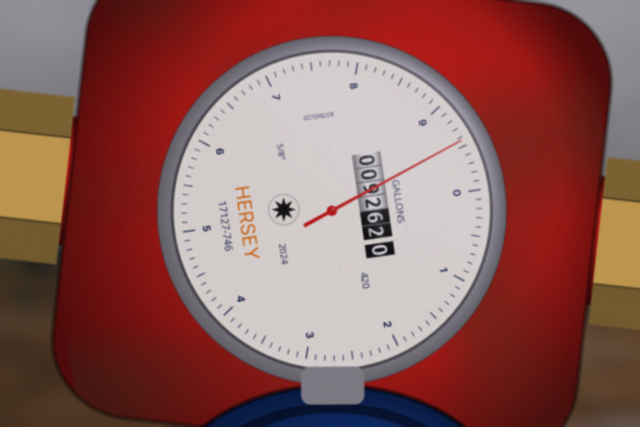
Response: 92619.4 gal
